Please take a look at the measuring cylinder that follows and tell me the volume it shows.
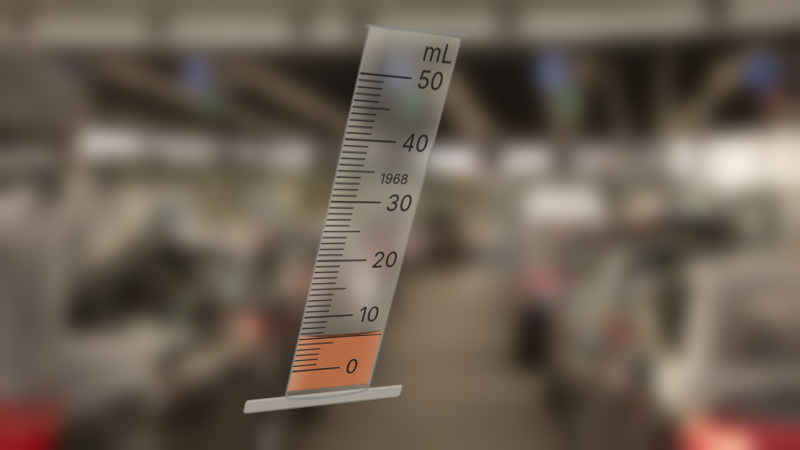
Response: 6 mL
